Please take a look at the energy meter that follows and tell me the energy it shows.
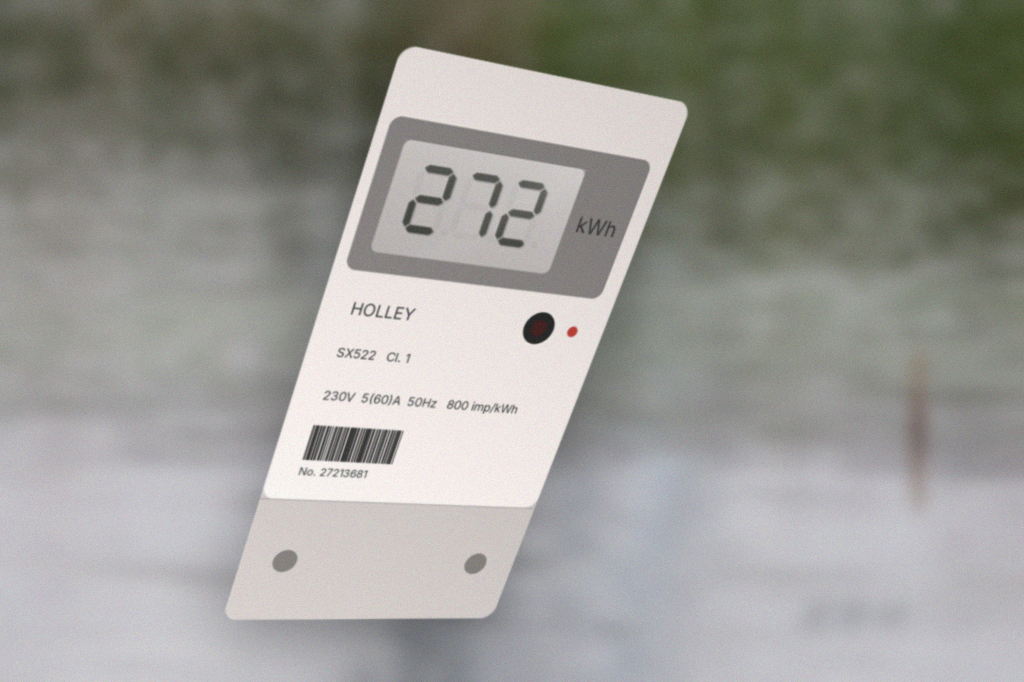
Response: 272 kWh
